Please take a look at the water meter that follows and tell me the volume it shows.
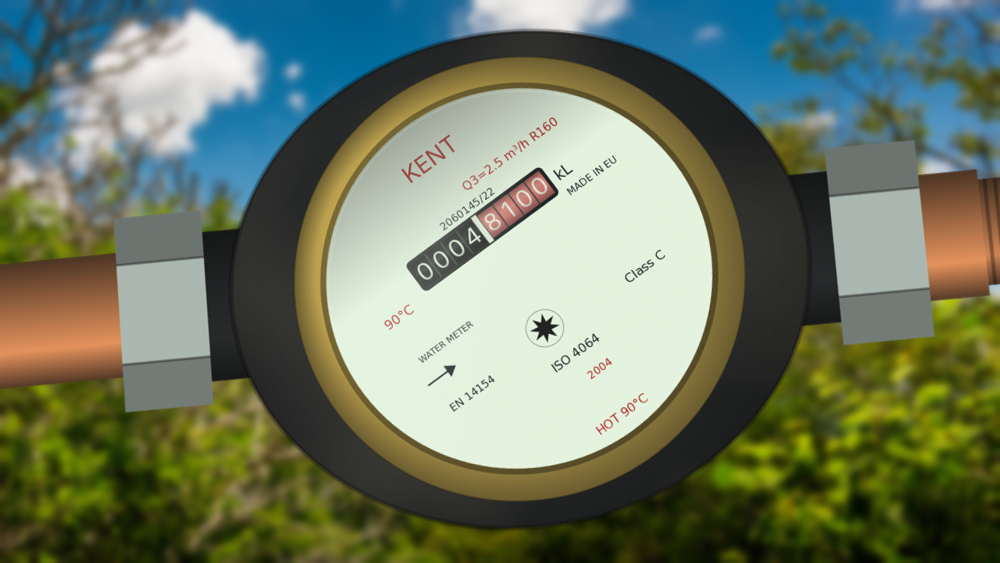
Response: 4.8100 kL
